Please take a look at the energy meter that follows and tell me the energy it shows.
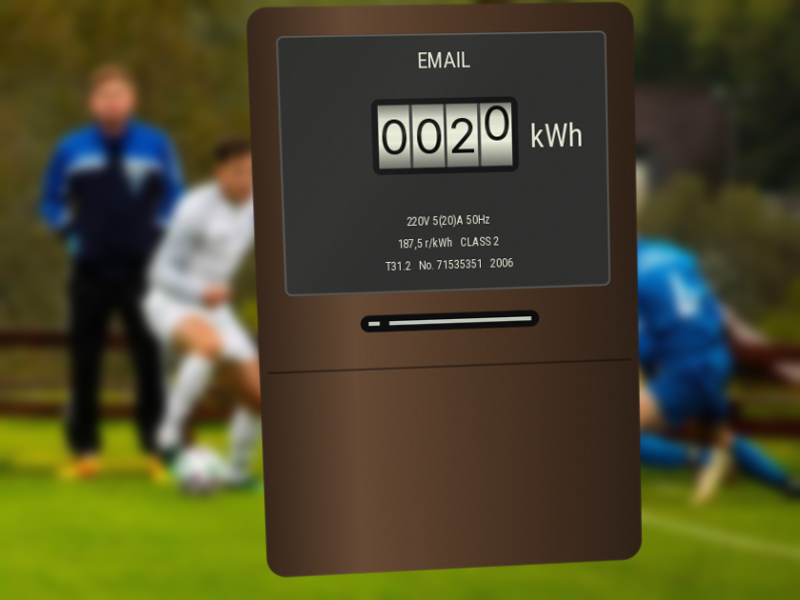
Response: 20 kWh
